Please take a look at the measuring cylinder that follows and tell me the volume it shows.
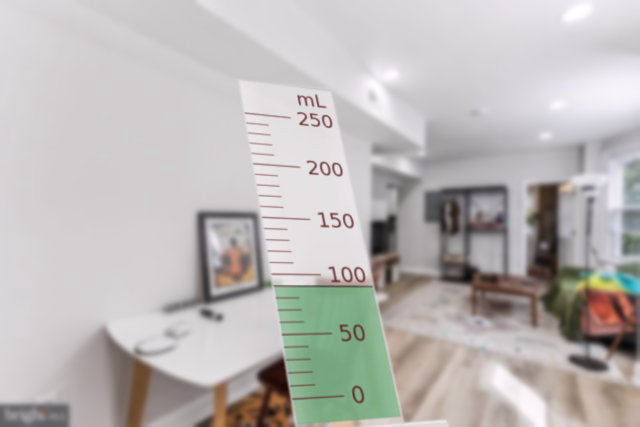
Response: 90 mL
